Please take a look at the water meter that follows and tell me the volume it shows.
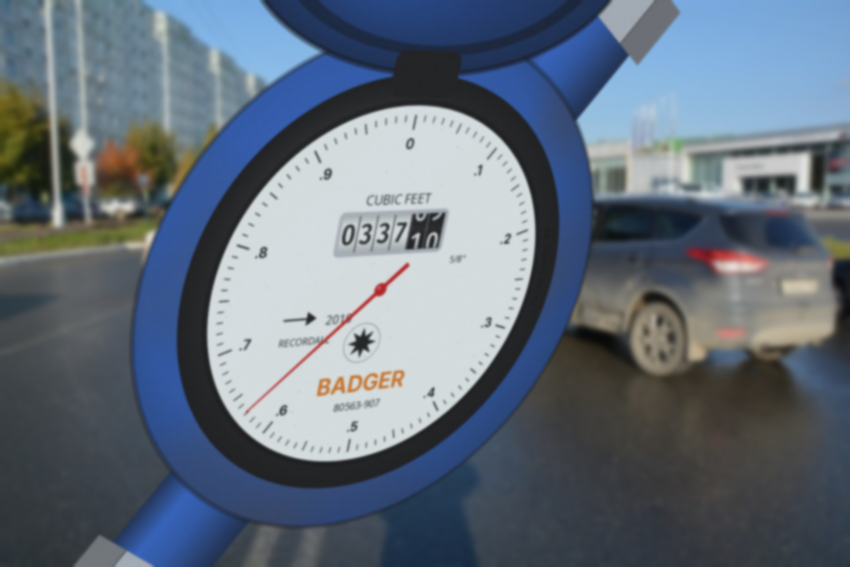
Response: 33709.63 ft³
